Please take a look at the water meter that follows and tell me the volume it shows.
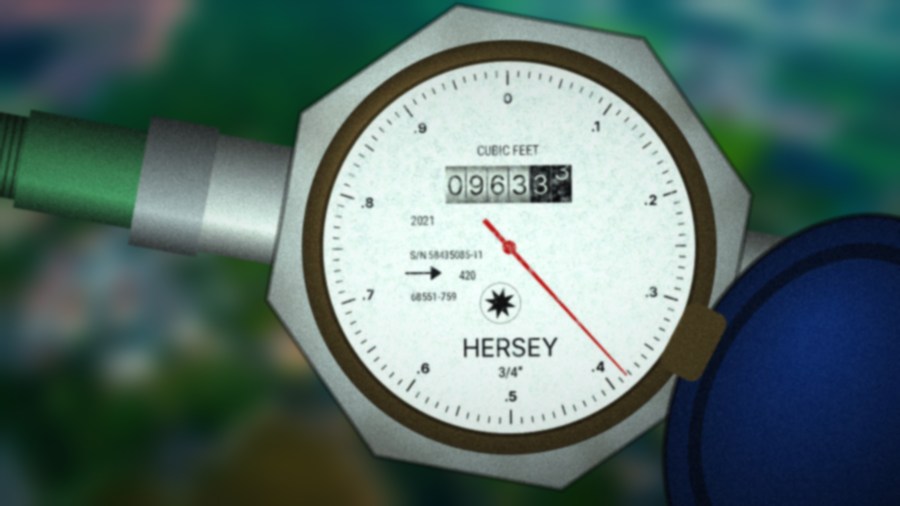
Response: 96333.38 ft³
